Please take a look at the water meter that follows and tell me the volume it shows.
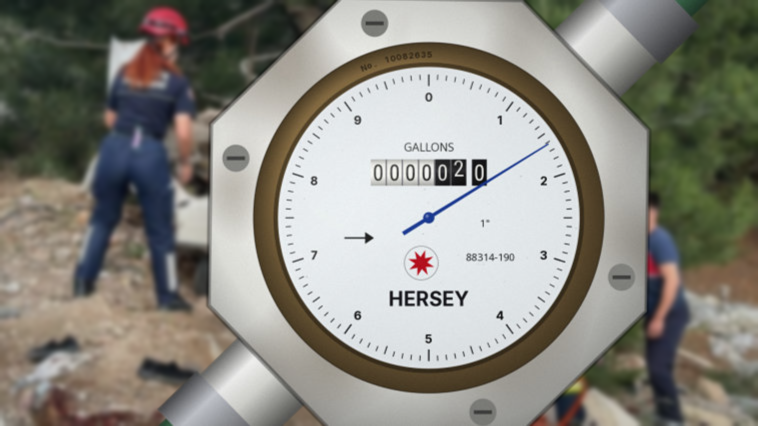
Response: 21.6 gal
